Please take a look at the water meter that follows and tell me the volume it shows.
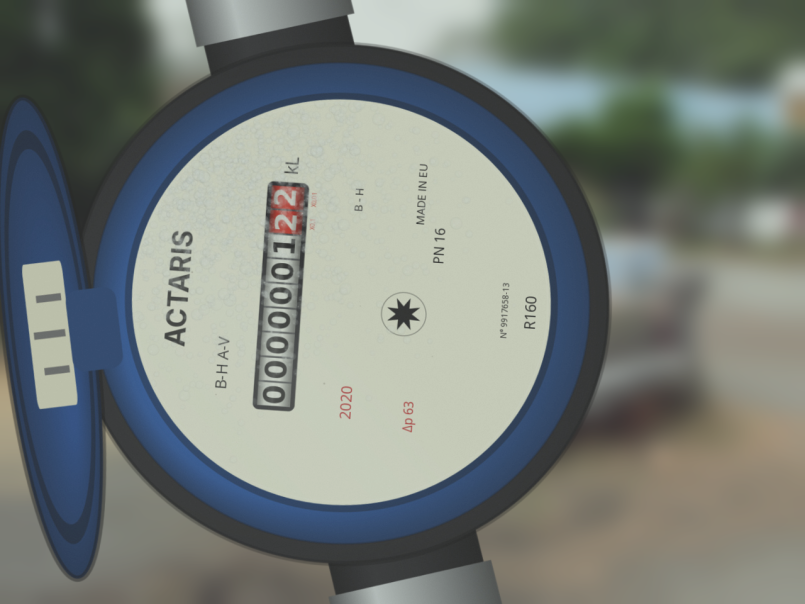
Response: 1.22 kL
